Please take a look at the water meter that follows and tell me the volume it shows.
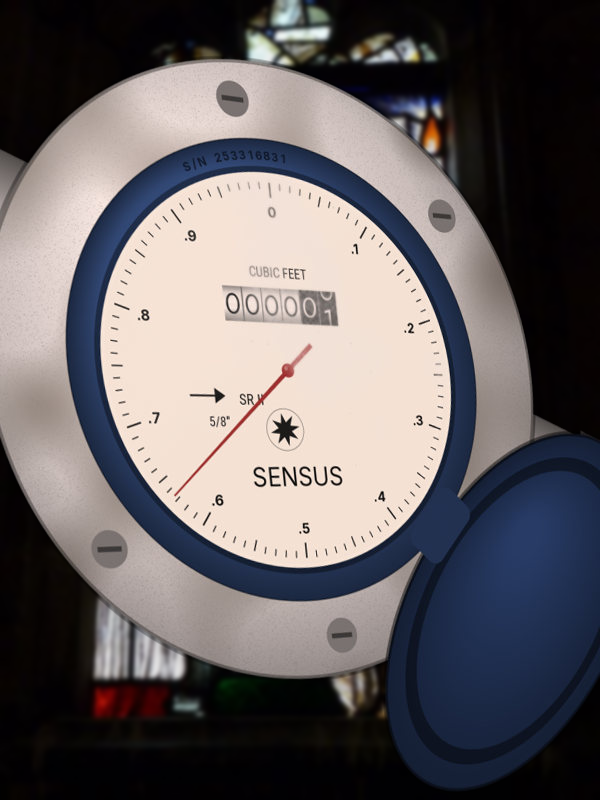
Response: 0.63 ft³
